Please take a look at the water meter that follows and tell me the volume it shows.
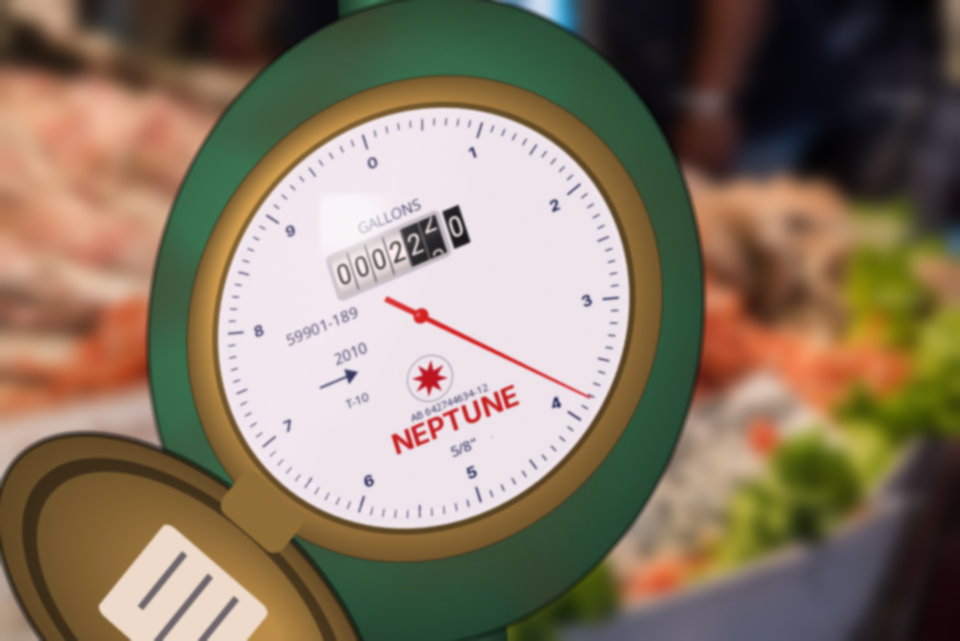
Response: 2223.8 gal
